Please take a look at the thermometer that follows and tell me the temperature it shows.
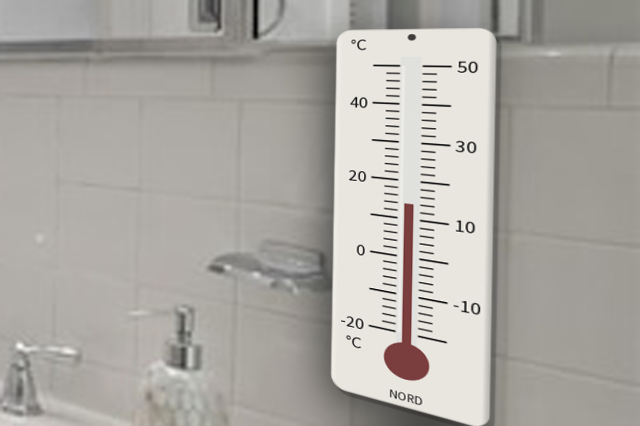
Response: 14 °C
